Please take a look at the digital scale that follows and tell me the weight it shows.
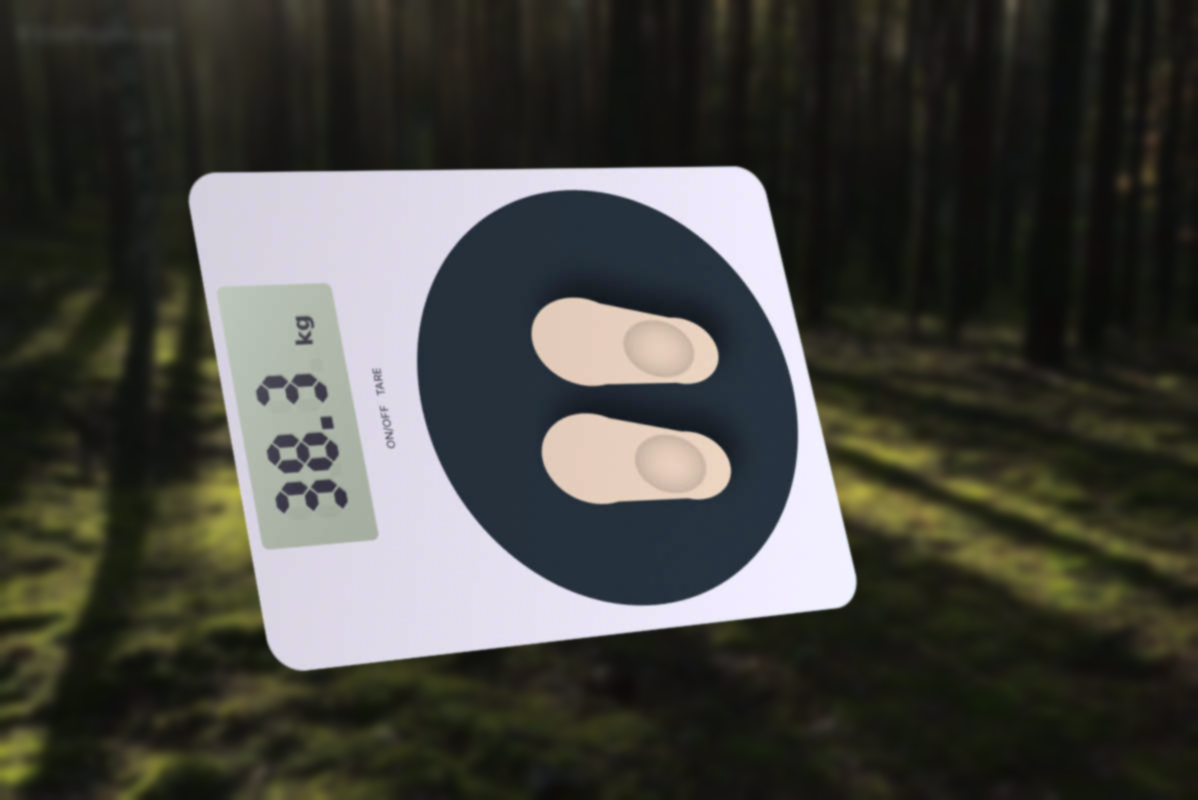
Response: 38.3 kg
